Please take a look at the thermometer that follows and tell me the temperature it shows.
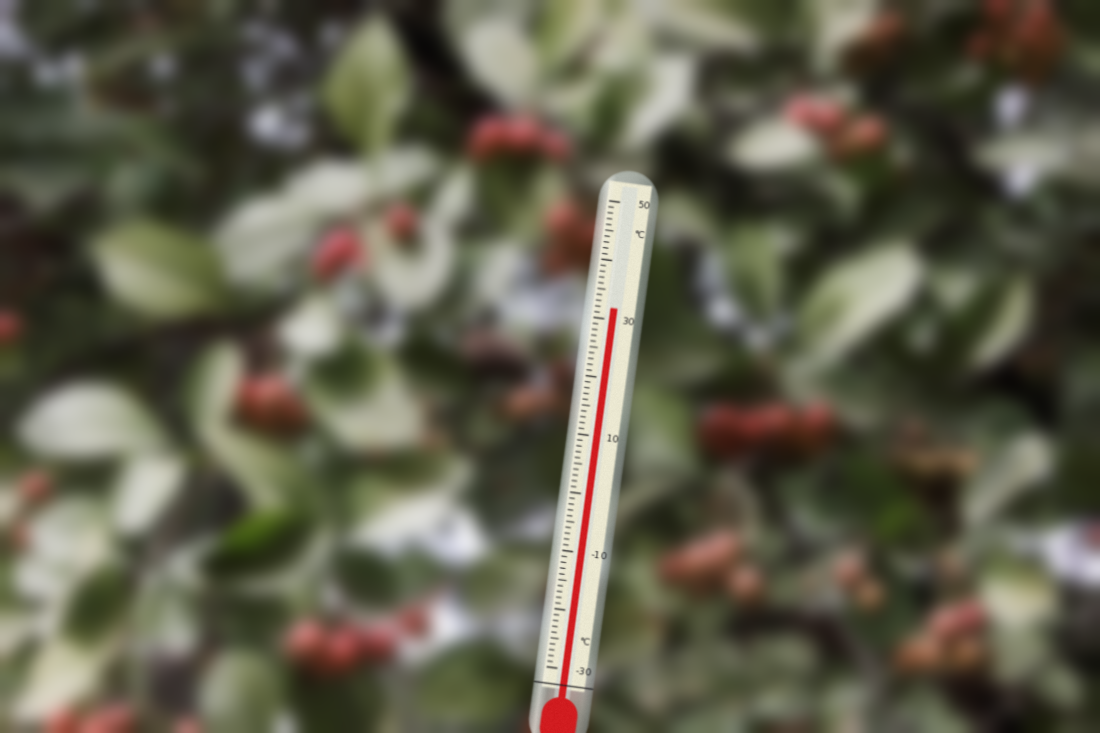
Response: 32 °C
